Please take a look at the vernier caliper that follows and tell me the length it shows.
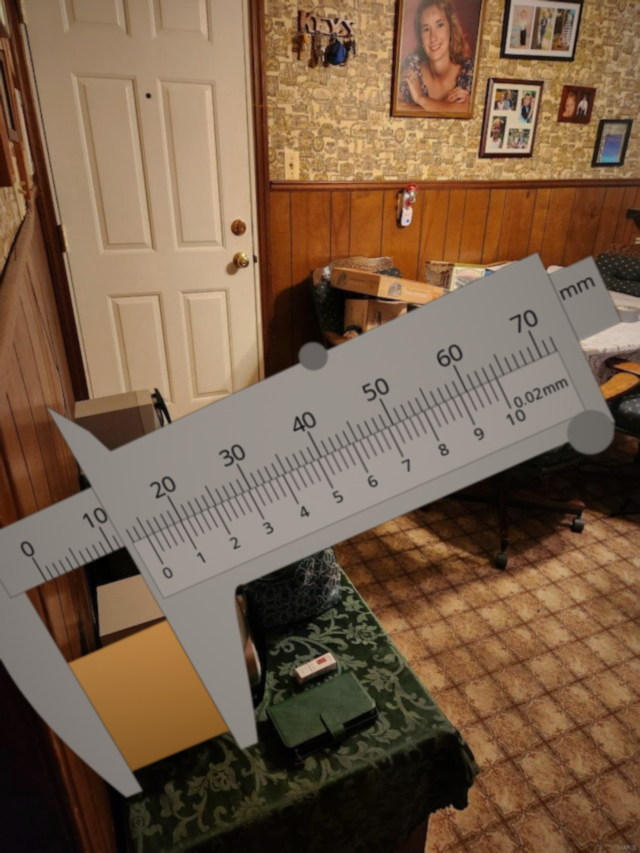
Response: 15.0 mm
